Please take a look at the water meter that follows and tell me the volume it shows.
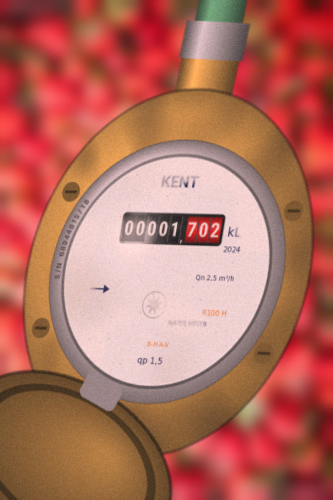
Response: 1.702 kL
